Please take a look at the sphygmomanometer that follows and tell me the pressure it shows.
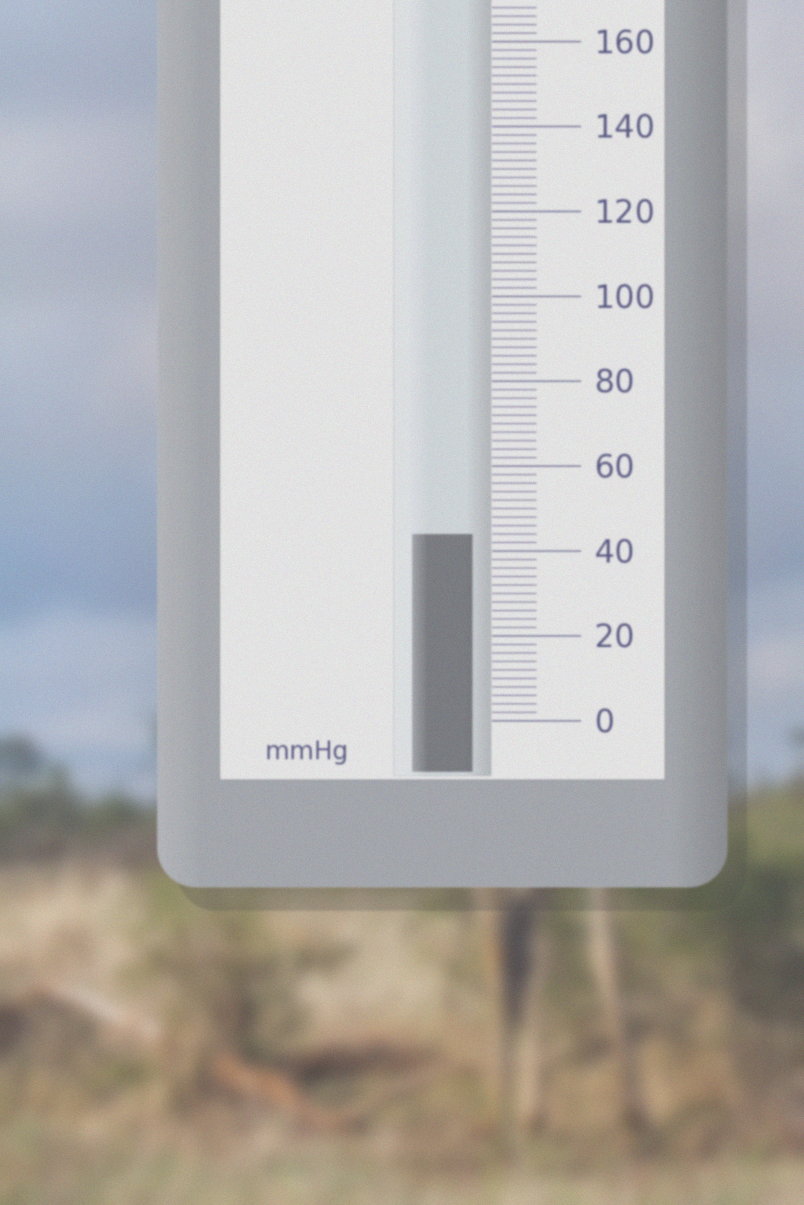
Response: 44 mmHg
